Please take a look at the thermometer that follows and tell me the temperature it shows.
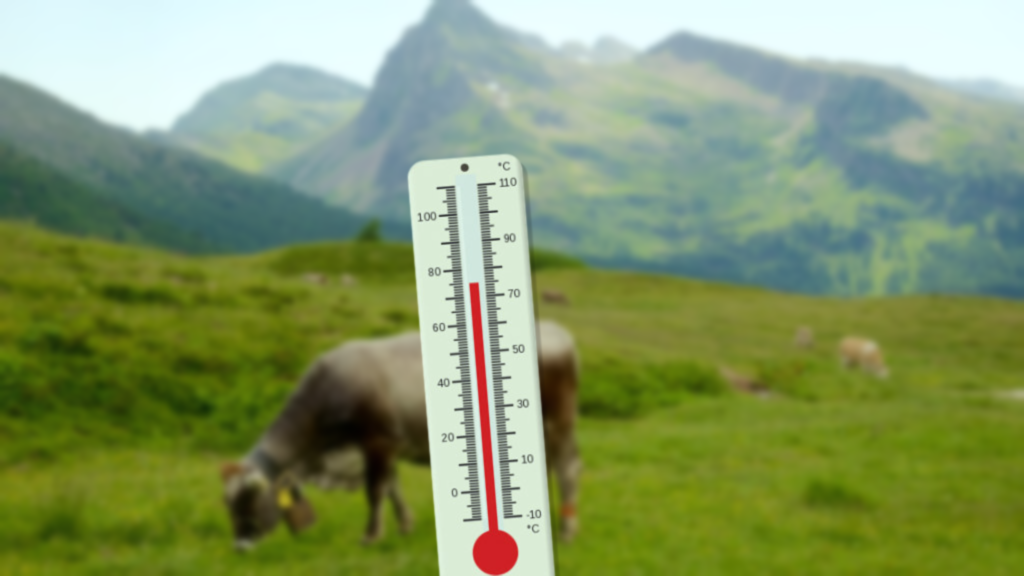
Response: 75 °C
